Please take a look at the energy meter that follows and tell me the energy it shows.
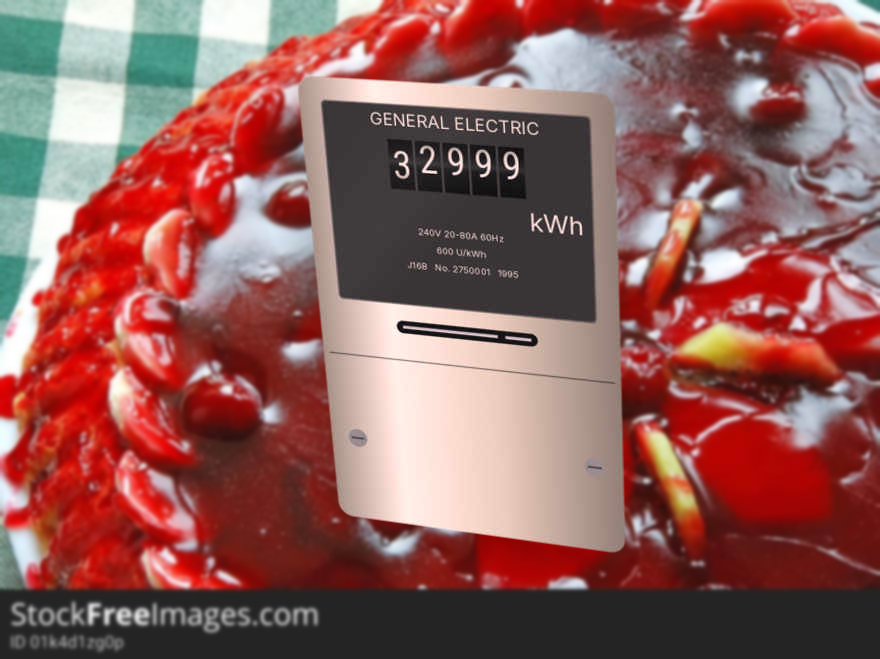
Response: 32999 kWh
